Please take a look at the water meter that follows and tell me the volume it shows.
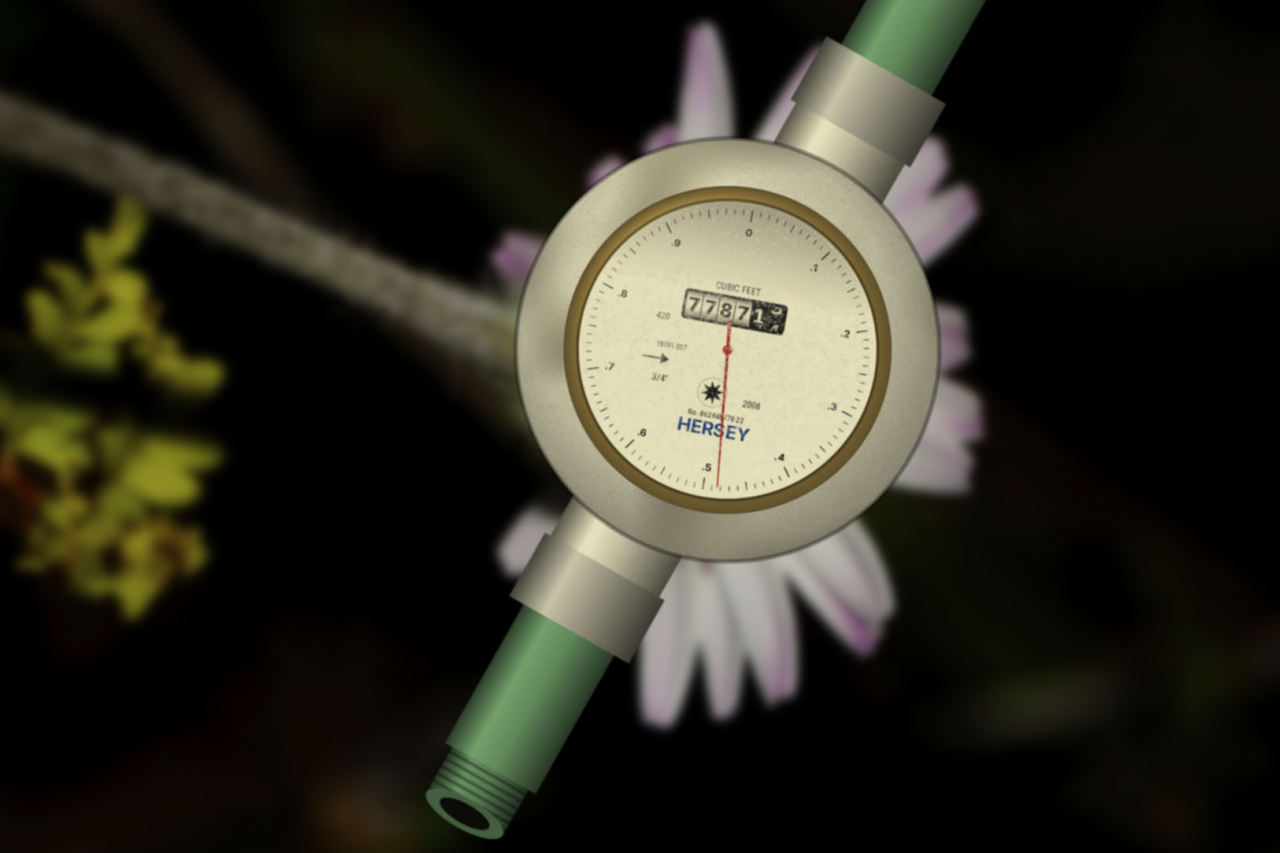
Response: 778713.48 ft³
